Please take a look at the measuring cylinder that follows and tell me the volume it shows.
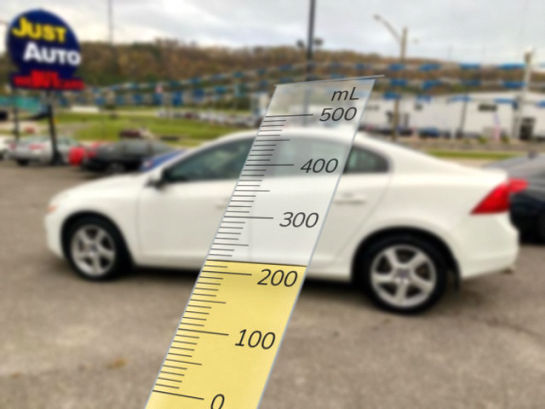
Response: 220 mL
